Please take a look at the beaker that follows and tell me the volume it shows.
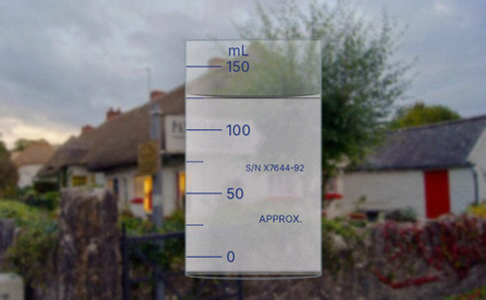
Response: 125 mL
